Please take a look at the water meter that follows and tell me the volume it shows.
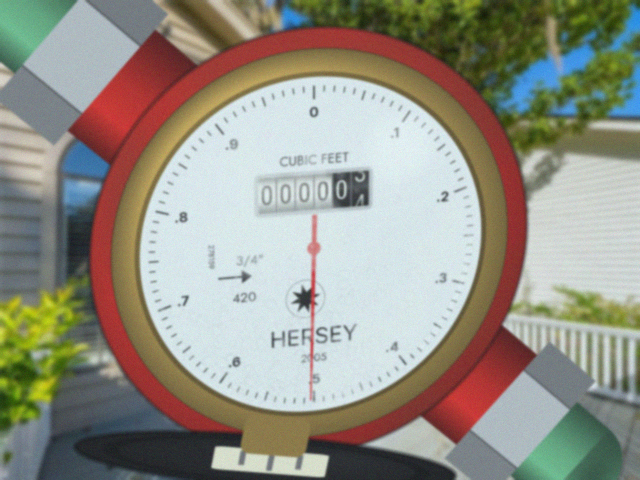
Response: 3.50 ft³
